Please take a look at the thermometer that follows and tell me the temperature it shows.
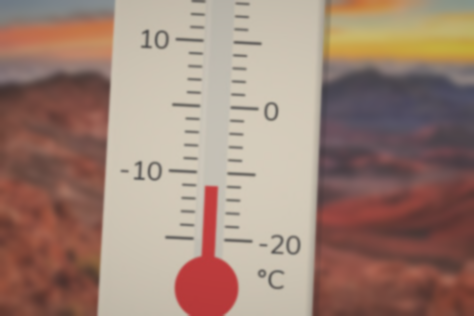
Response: -12 °C
